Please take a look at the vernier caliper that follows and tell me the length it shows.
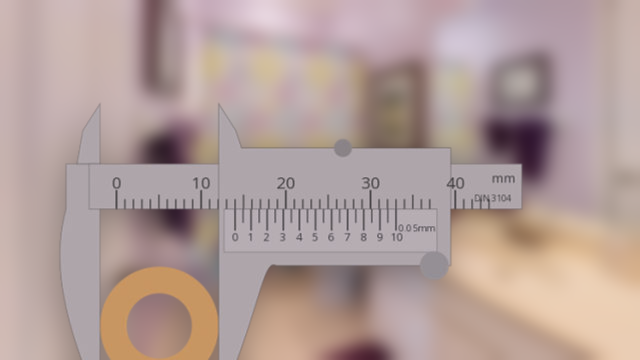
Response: 14.0 mm
